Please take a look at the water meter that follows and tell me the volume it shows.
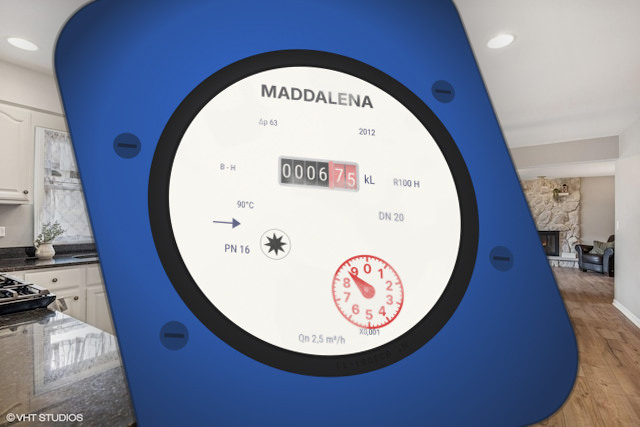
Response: 6.748 kL
